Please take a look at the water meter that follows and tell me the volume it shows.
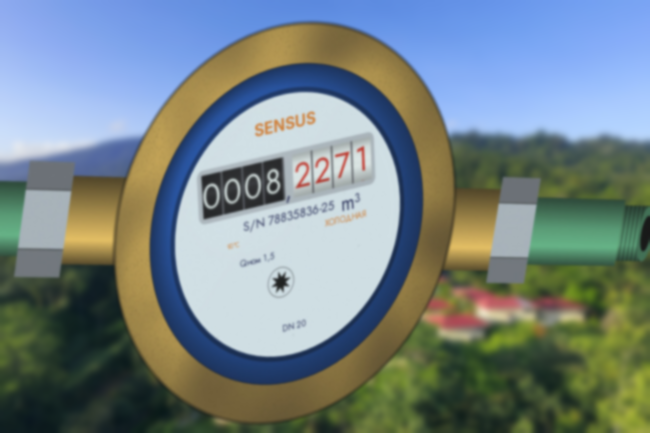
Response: 8.2271 m³
